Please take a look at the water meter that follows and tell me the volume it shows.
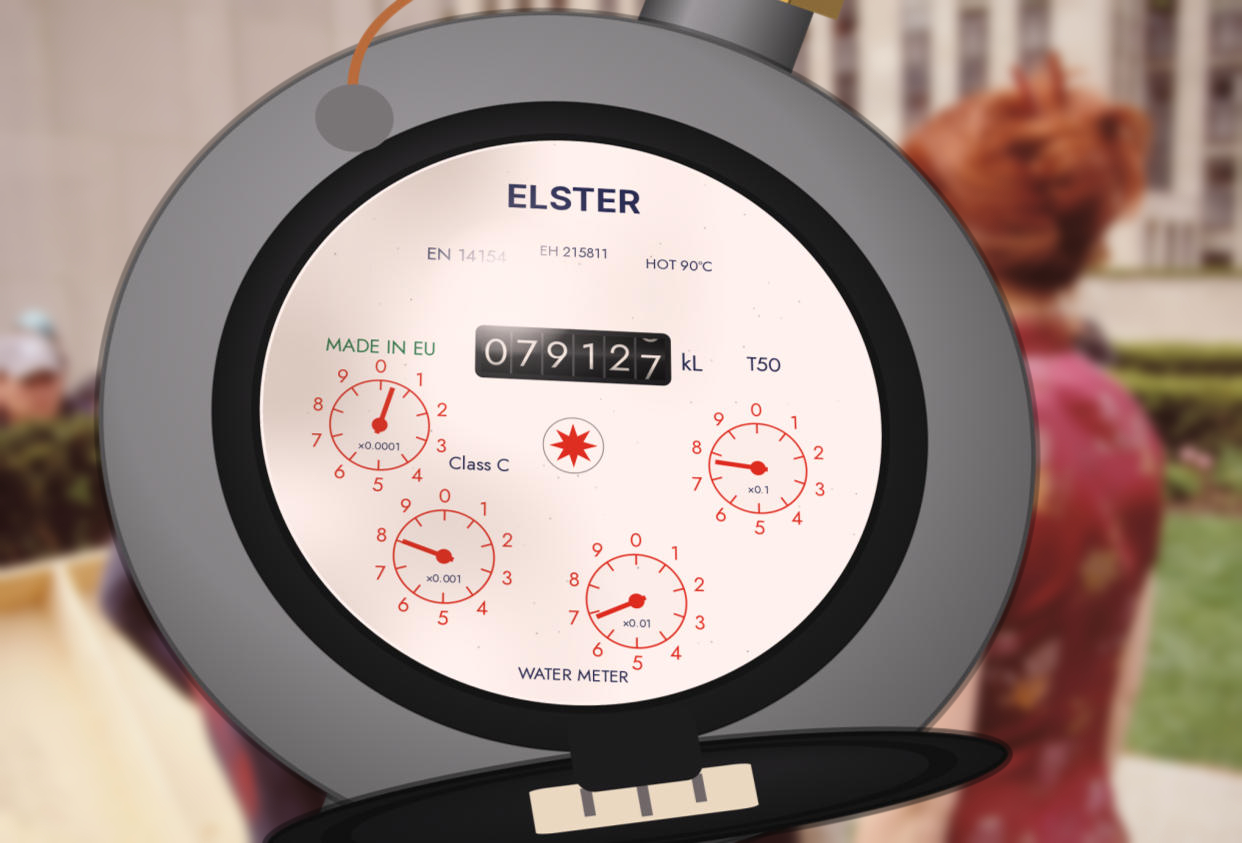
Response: 79126.7680 kL
